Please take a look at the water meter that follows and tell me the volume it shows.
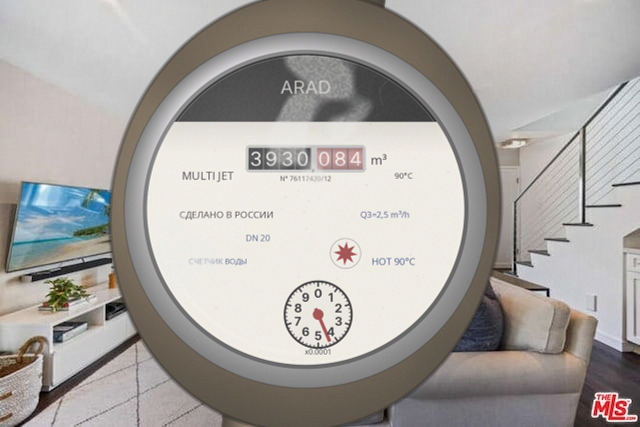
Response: 3930.0844 m³
